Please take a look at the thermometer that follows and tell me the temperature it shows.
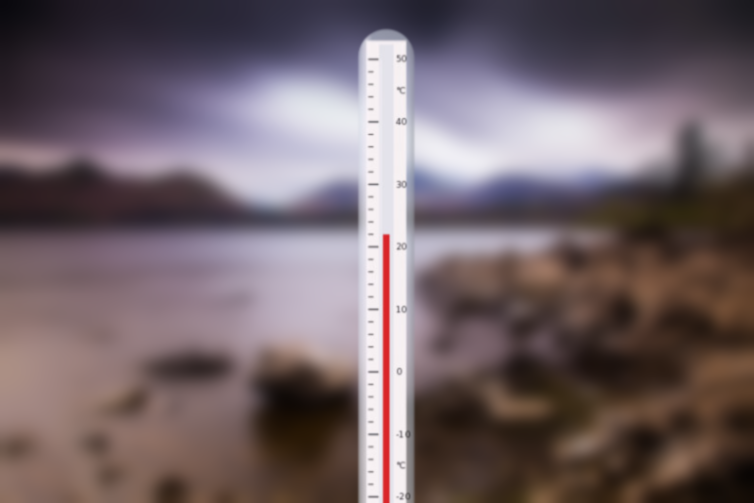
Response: 22 °C
